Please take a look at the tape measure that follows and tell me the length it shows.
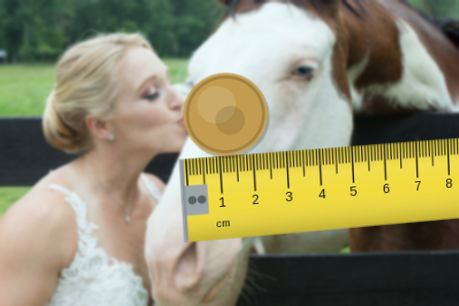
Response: 2.5 cm
